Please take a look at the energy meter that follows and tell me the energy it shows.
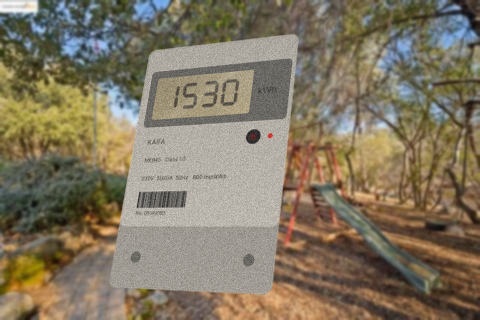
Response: 1530 kWh
